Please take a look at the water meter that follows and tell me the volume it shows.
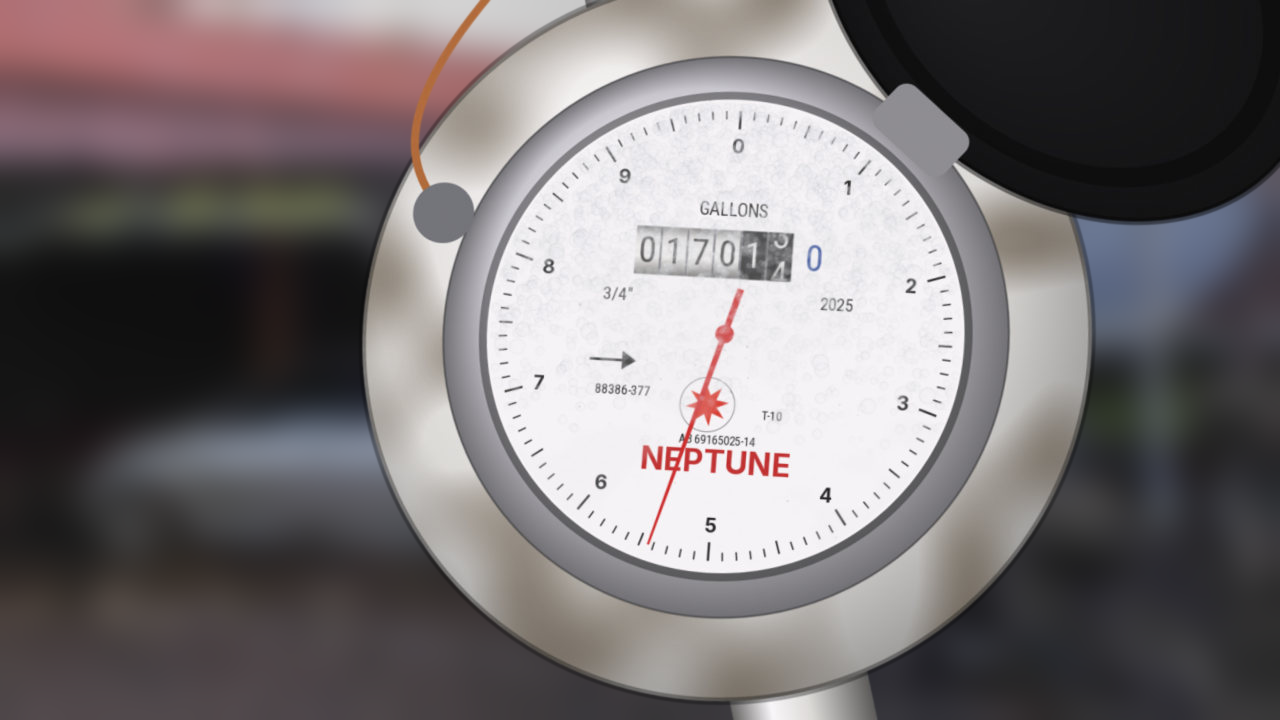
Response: 170135.4 gal
